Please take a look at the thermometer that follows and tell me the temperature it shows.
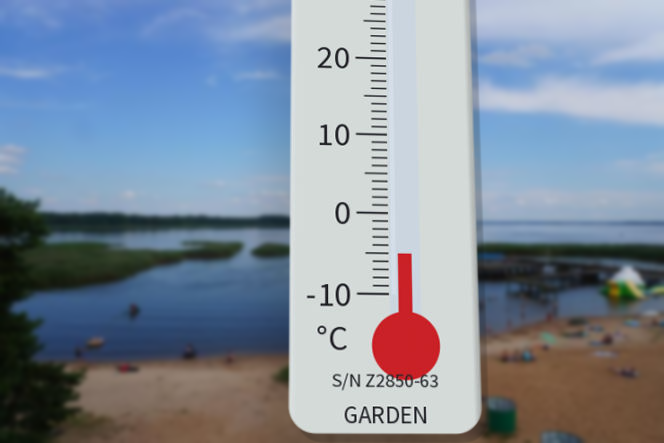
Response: -5 °C
